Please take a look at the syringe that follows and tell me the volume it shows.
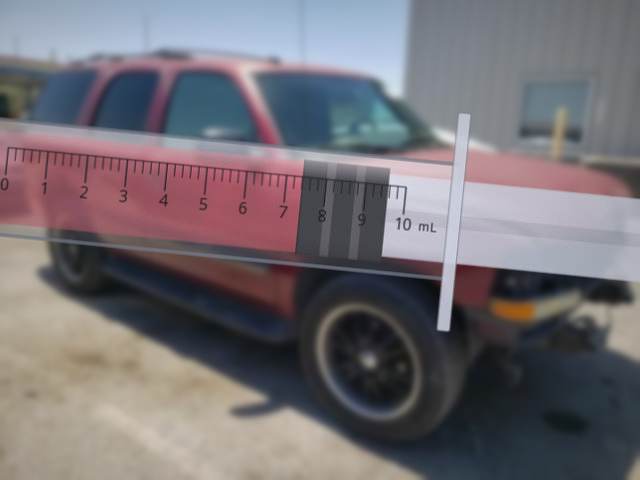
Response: 7.4 mL
